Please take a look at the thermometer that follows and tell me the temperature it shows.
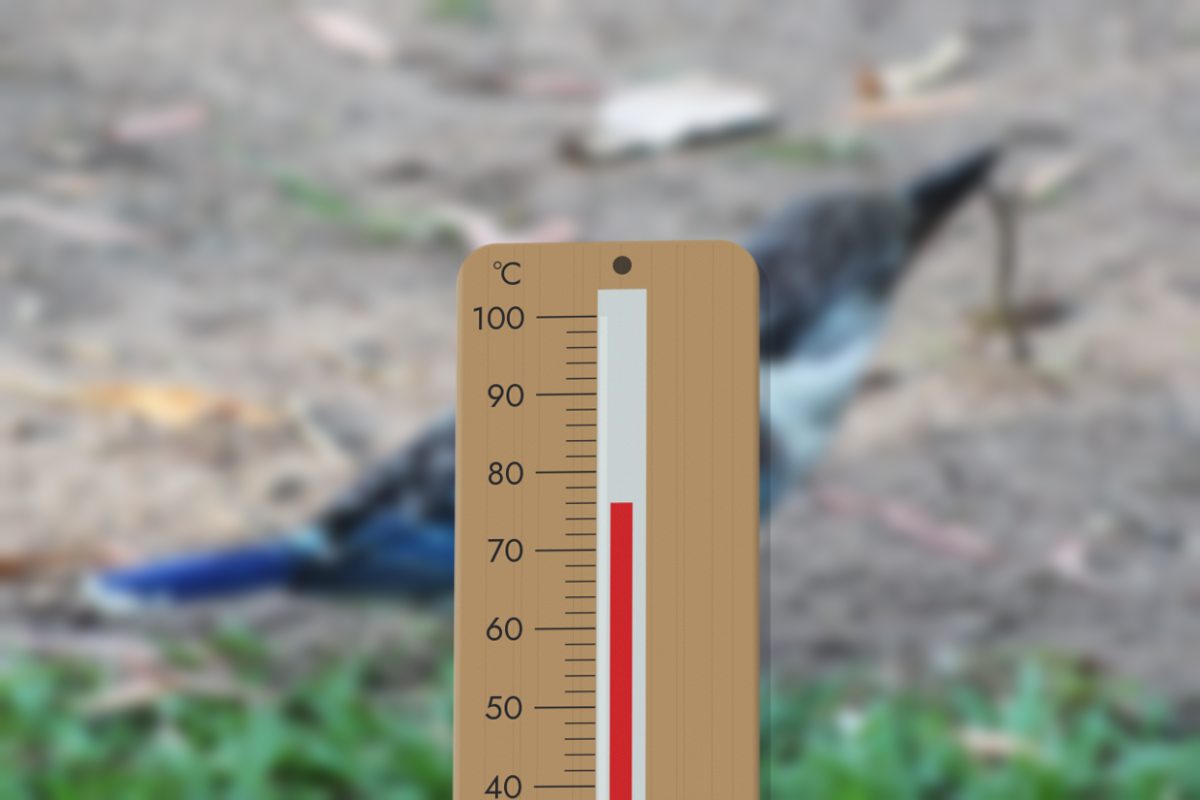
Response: 76 °C
